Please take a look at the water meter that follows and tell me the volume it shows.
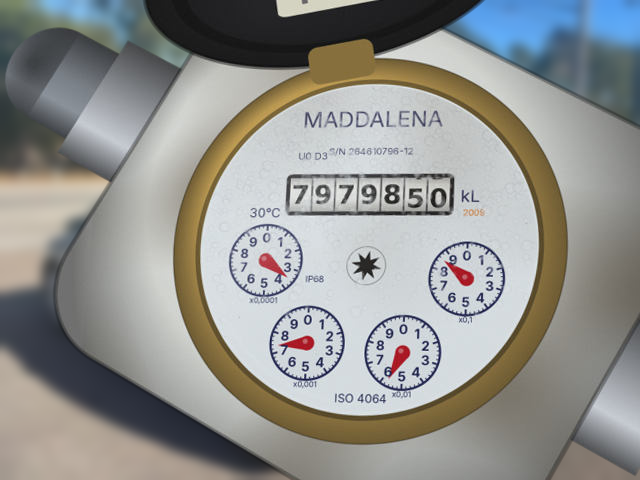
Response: 7979849.8573 kL
